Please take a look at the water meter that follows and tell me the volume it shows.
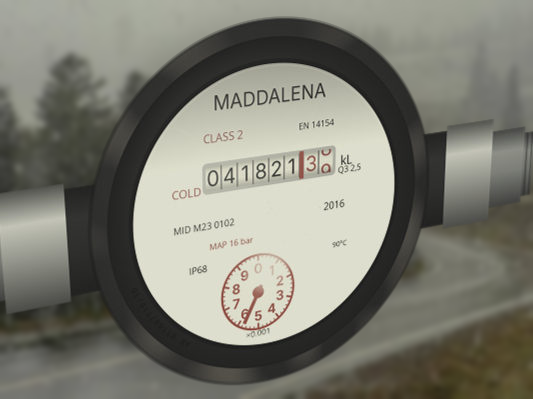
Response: 41821.385 kL
